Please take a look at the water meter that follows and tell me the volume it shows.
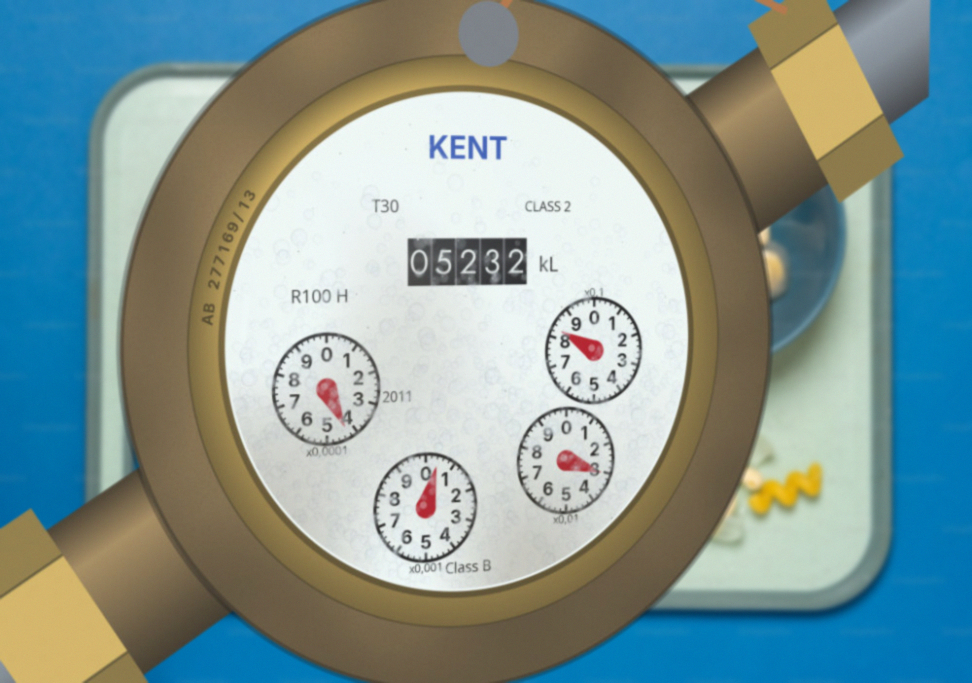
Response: 5232.8304 kL
